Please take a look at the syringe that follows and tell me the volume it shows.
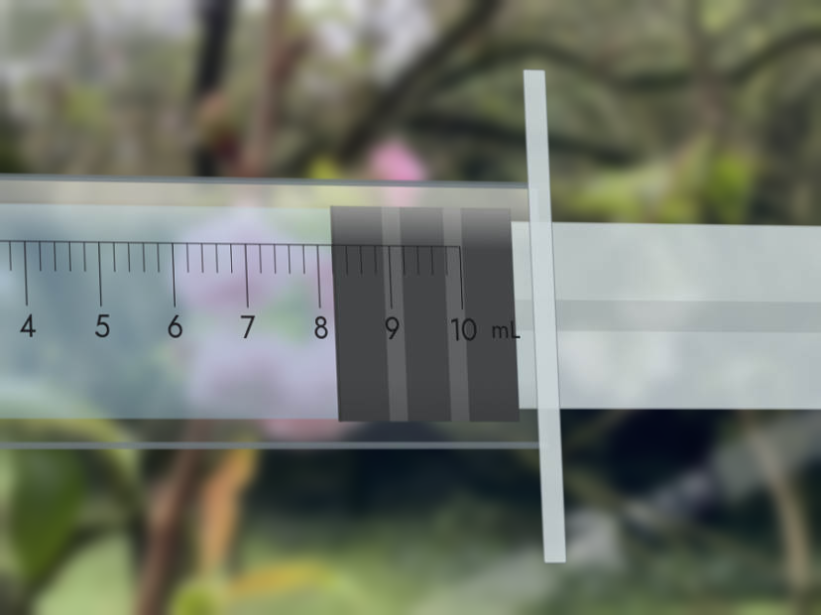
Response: 8.2 mL
